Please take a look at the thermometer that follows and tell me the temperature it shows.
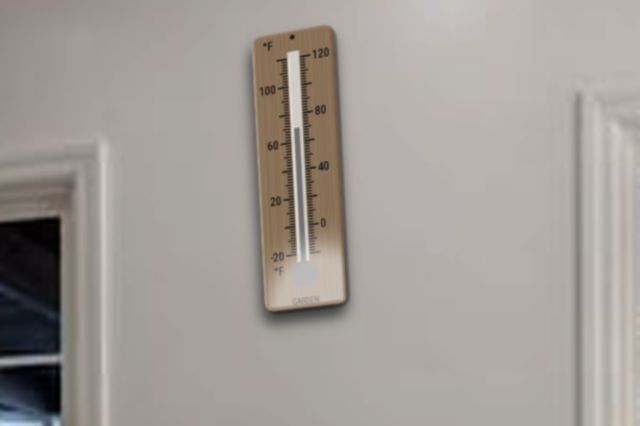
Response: 70 °F
